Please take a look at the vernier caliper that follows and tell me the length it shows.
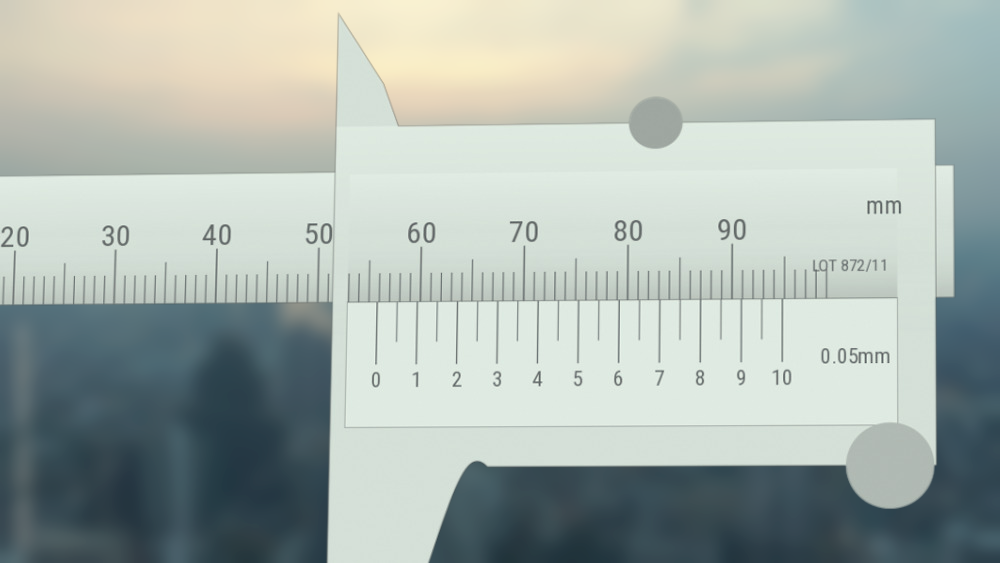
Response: 55.8 mm
